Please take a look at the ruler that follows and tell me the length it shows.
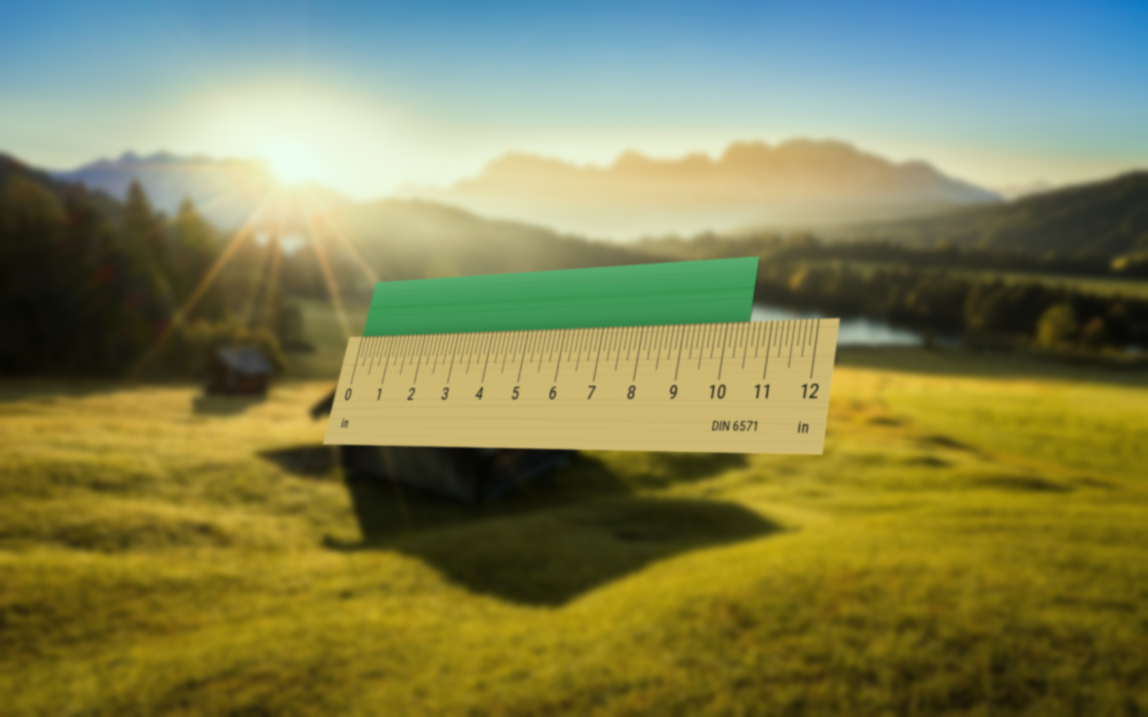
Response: 10.5 in
